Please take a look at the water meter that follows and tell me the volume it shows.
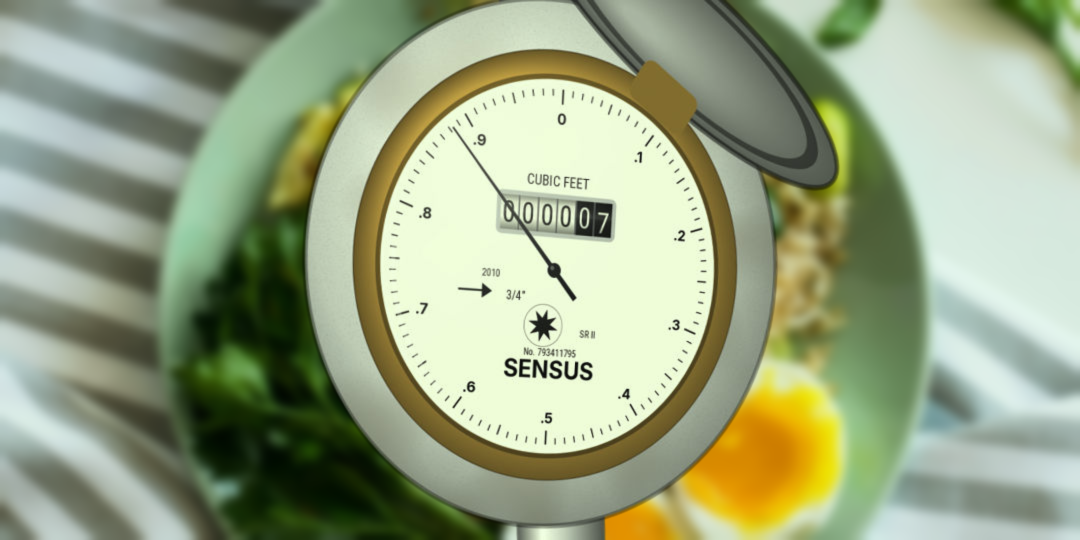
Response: 6.88 ft³
